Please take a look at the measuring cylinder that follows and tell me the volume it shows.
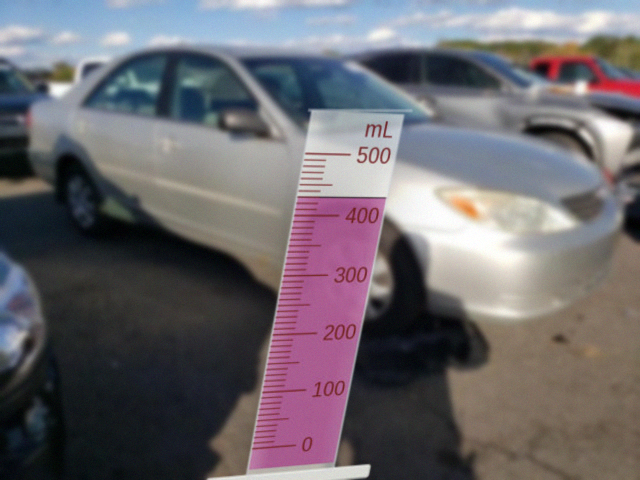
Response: 430 mL
